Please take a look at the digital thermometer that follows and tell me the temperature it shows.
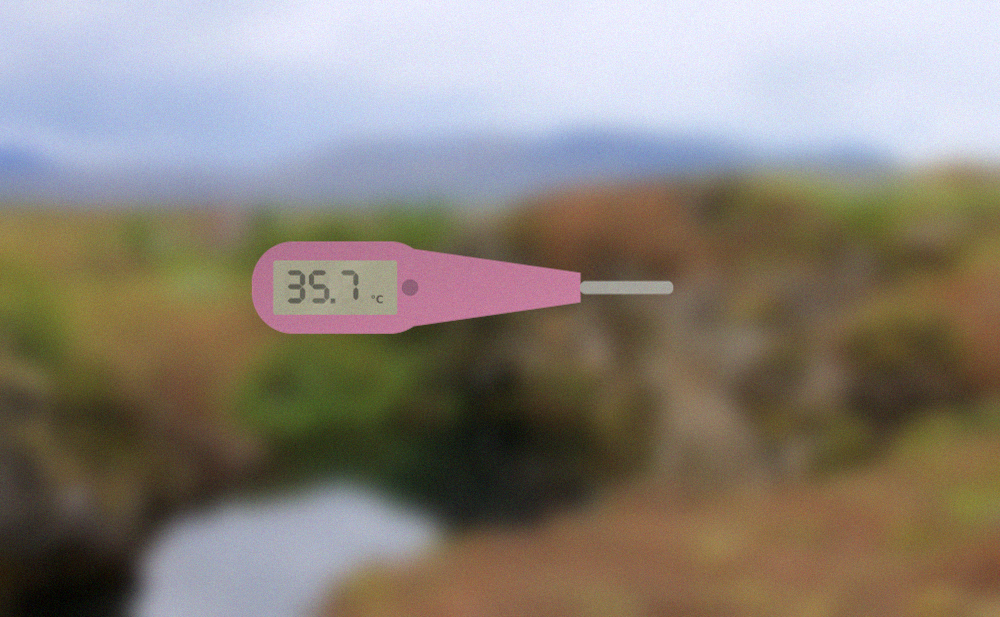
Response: 35.7 °C
